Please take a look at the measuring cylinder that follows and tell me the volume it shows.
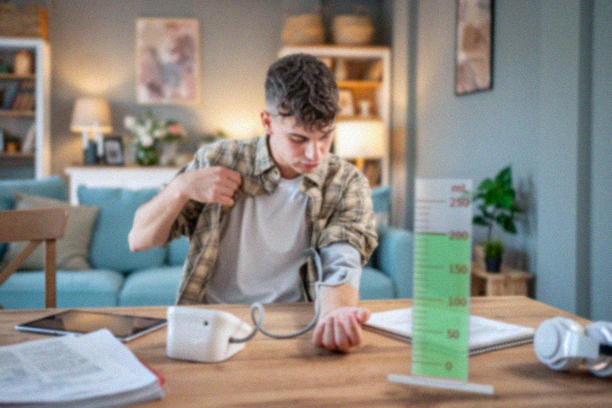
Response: 200 mL
